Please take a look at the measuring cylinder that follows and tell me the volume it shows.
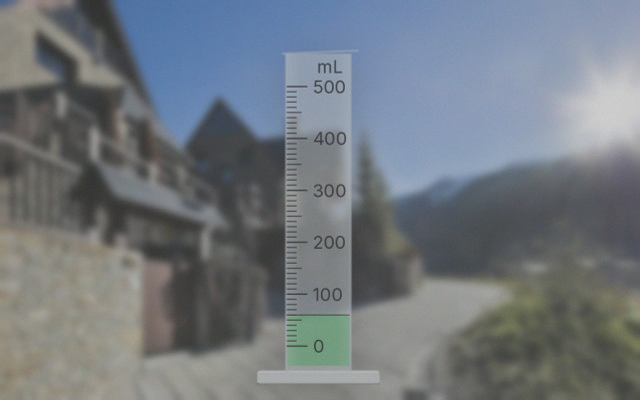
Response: 60 mL
